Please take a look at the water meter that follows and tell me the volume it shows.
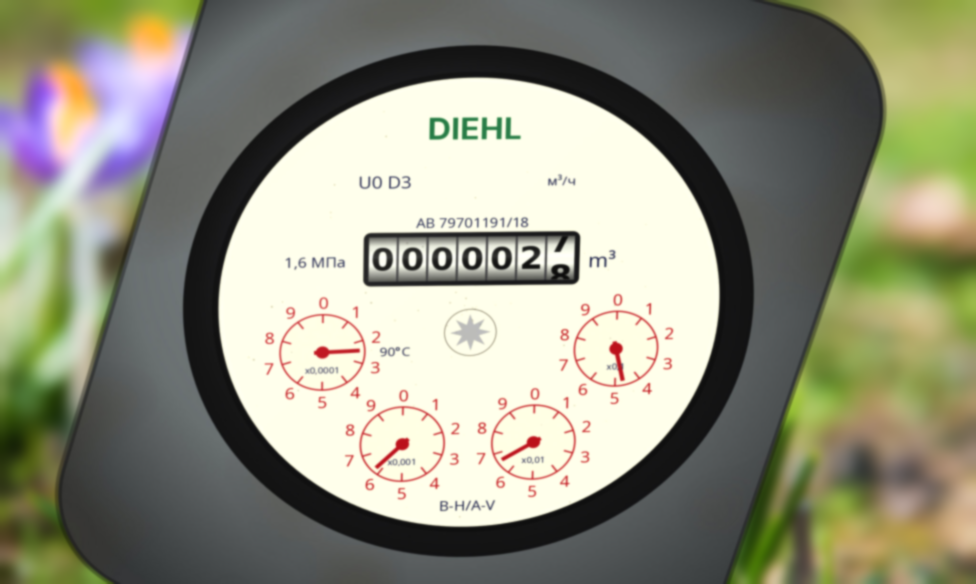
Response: 27.4662 m³
